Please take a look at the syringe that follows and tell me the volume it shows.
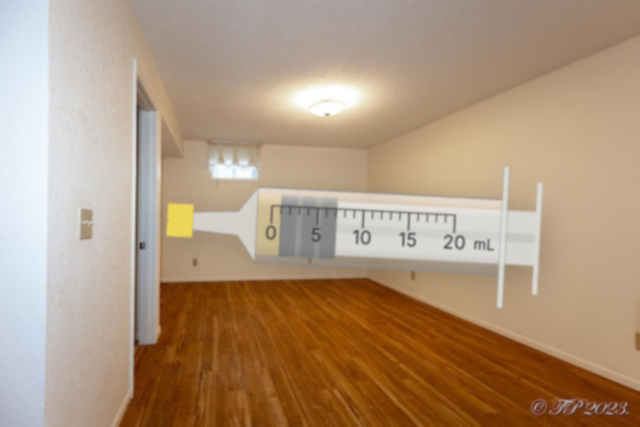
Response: 1 mL
